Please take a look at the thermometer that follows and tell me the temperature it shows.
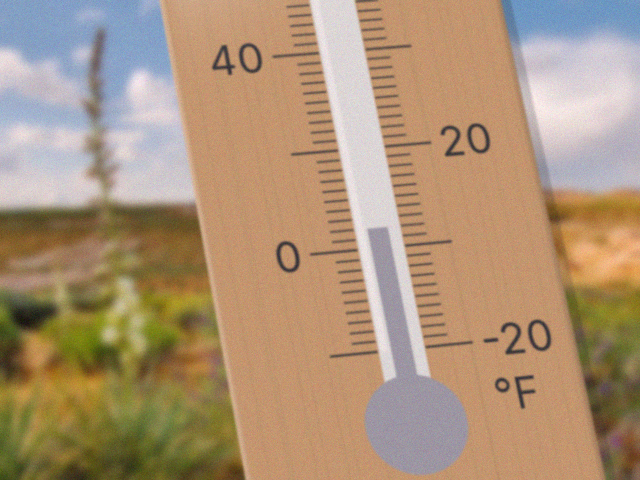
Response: 4 °F
